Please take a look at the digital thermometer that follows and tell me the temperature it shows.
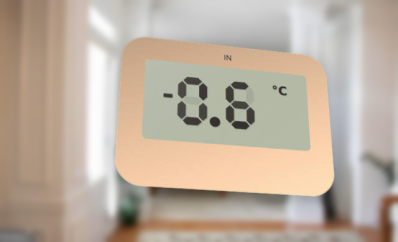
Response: -0.6 °C
